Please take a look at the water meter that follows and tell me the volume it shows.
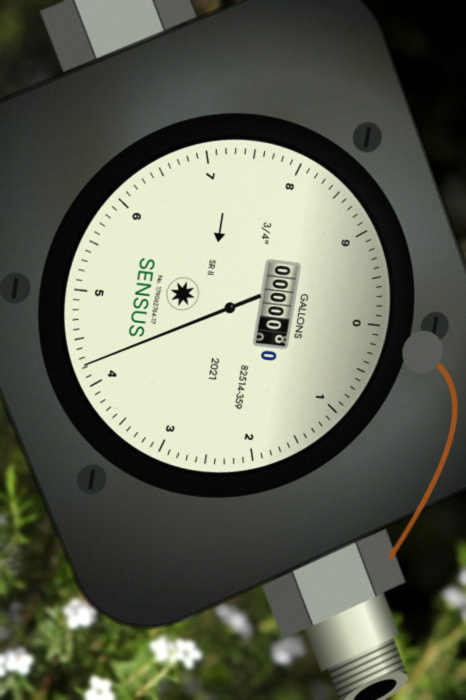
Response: 84.2 gal
